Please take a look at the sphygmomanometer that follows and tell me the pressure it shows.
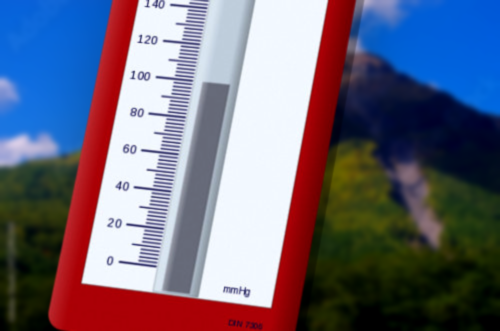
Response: 100 mmHg
